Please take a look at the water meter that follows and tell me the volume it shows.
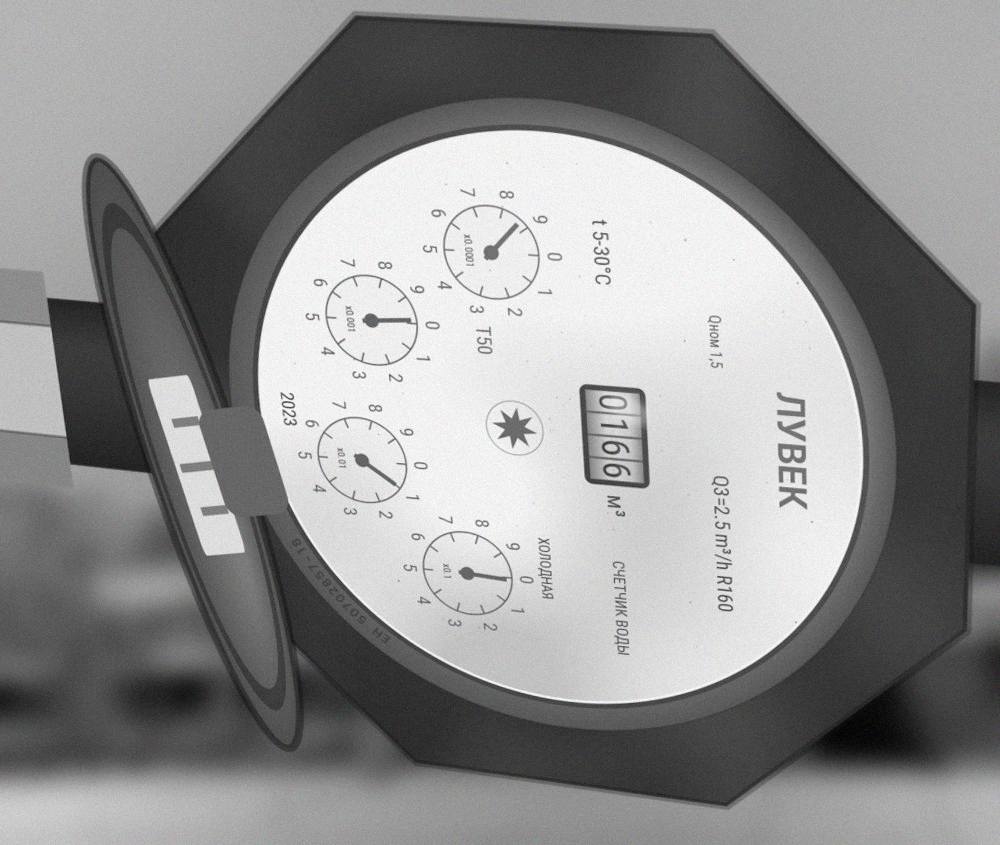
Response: 166.0098 m³
